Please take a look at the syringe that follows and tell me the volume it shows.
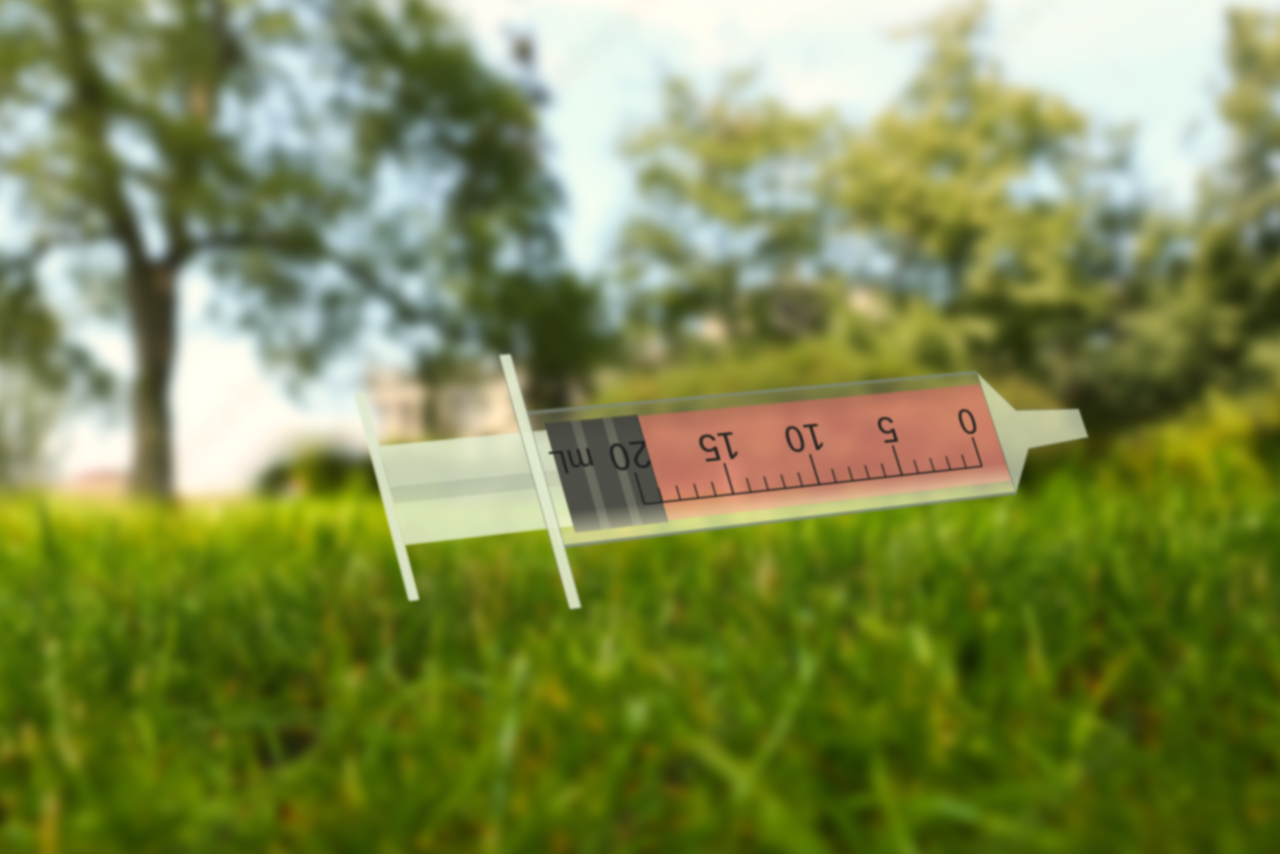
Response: 19 mL
